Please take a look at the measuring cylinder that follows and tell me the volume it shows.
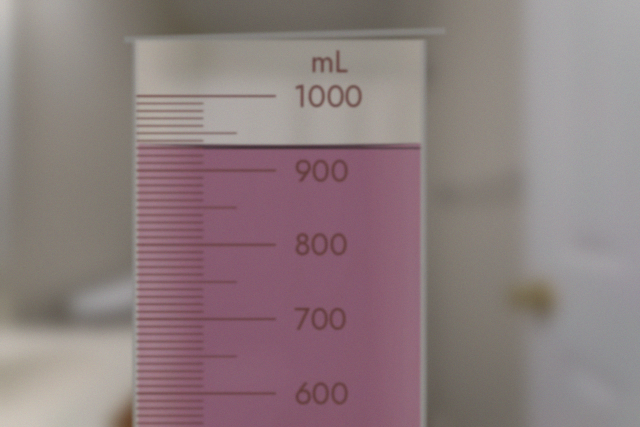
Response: 930 mL
